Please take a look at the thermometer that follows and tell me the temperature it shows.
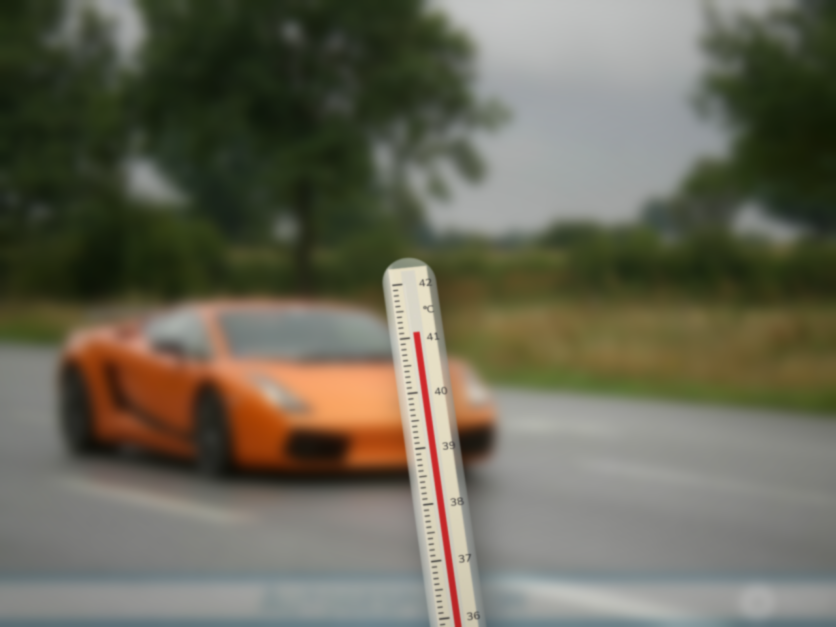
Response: 41.1 °C
